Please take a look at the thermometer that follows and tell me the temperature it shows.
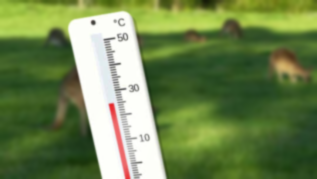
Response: 25 °C
